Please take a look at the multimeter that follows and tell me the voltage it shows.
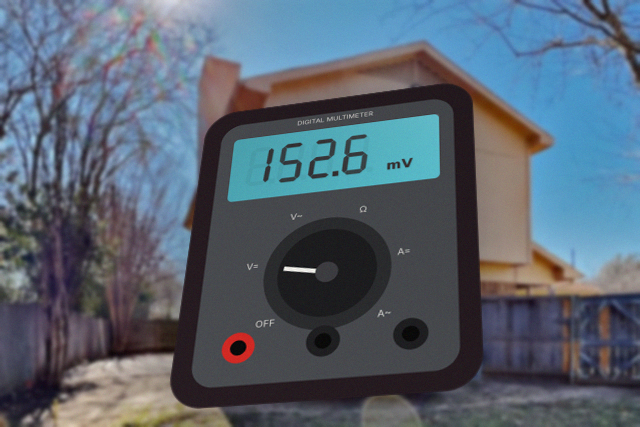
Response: 152.6 mV
